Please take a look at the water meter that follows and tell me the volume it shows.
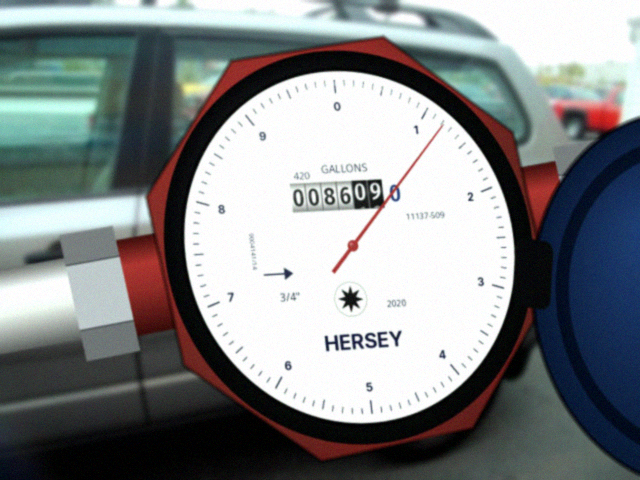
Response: 86091.2 gal
